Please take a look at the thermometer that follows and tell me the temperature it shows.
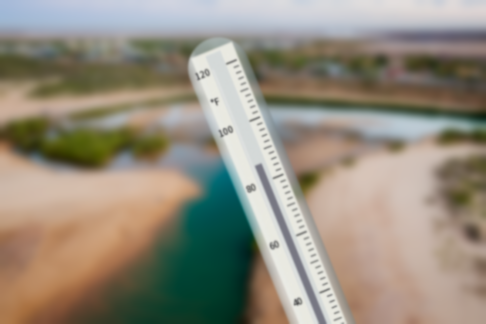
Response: 86 °F
